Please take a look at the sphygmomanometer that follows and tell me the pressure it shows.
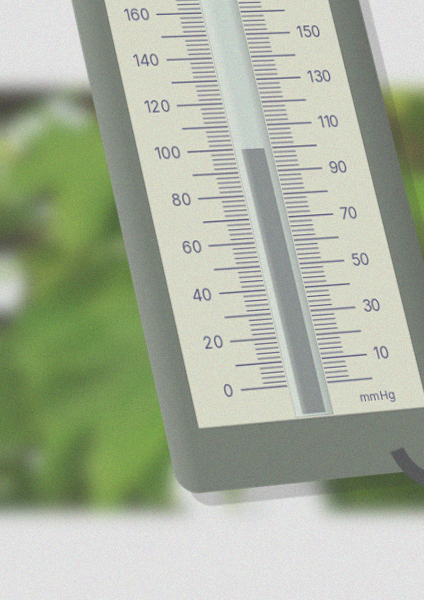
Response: 100 mmHg
